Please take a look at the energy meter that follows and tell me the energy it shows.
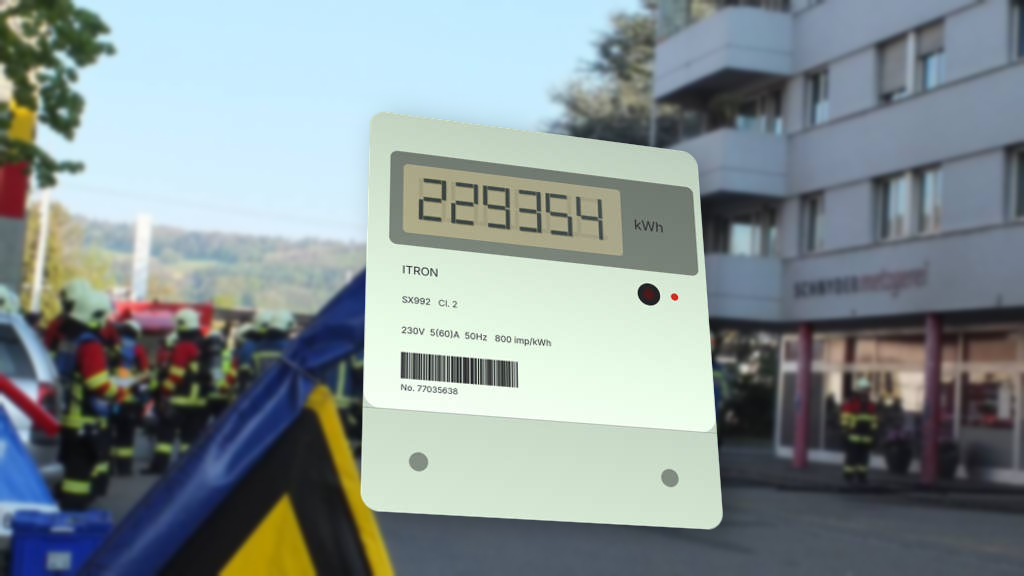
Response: 229354 kWh
